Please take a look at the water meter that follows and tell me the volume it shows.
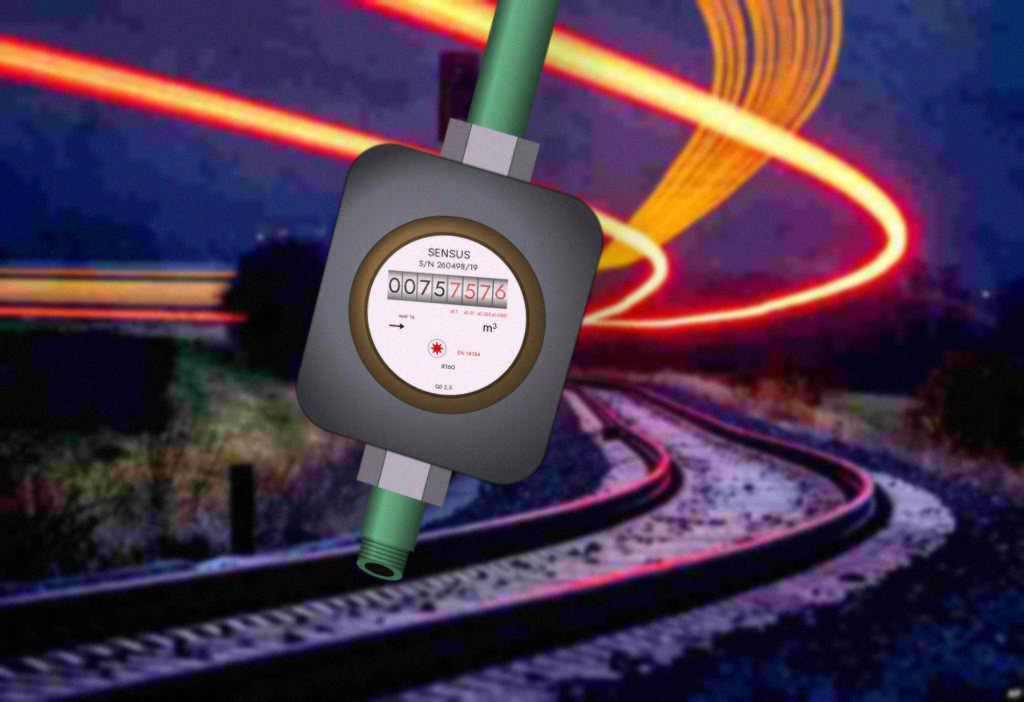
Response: 75.7576 m³
